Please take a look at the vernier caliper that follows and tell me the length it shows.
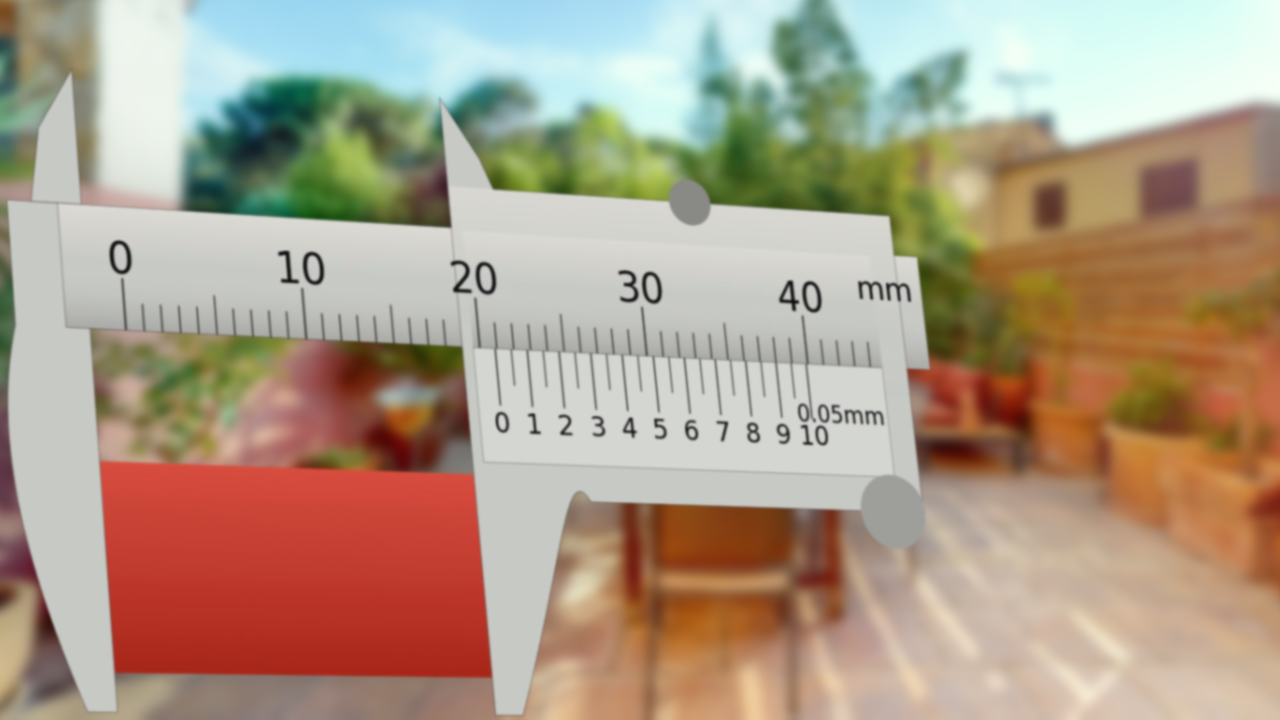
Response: 20.9 mm
